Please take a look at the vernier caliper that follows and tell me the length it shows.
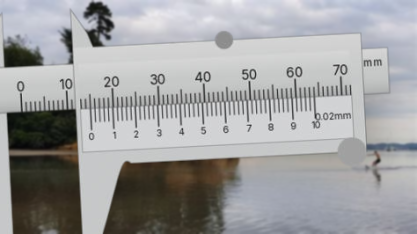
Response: 15.0 mm
